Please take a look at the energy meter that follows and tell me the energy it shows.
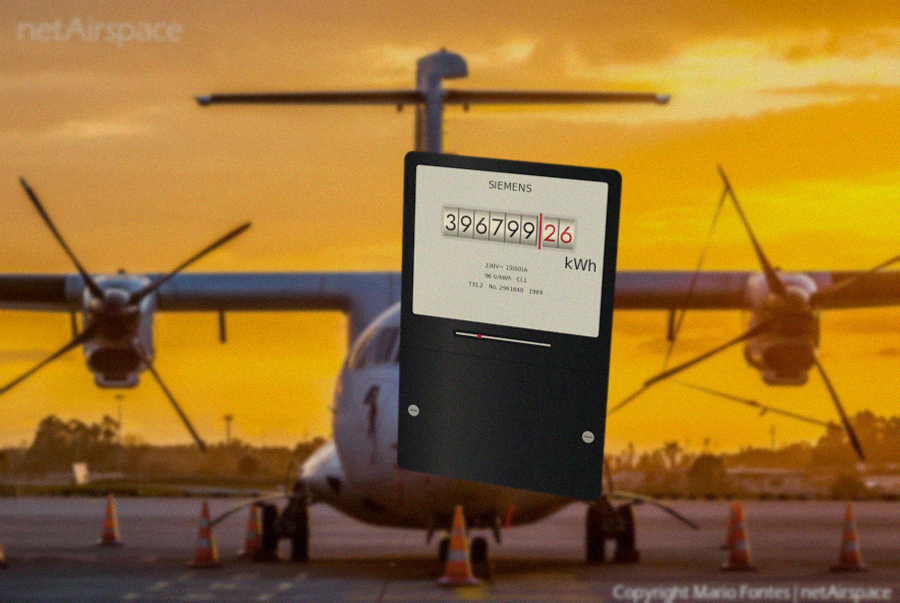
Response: 396799.26 kWh
